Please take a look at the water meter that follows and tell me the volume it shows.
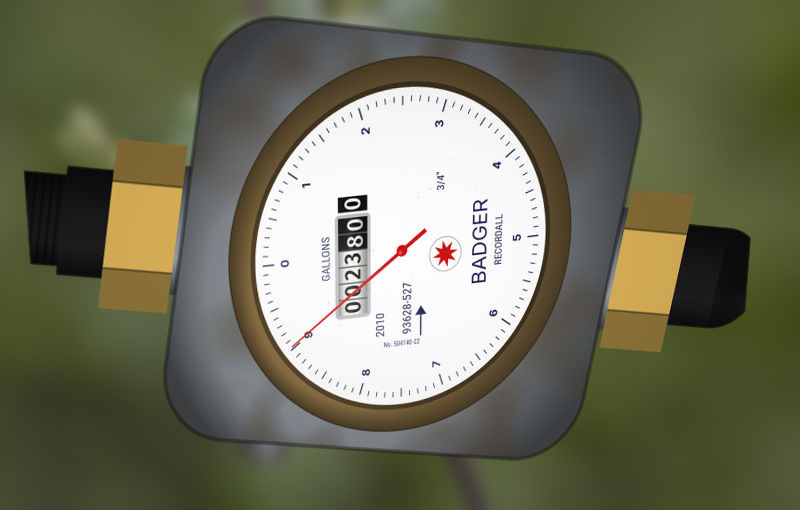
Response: 23799.0 gal
